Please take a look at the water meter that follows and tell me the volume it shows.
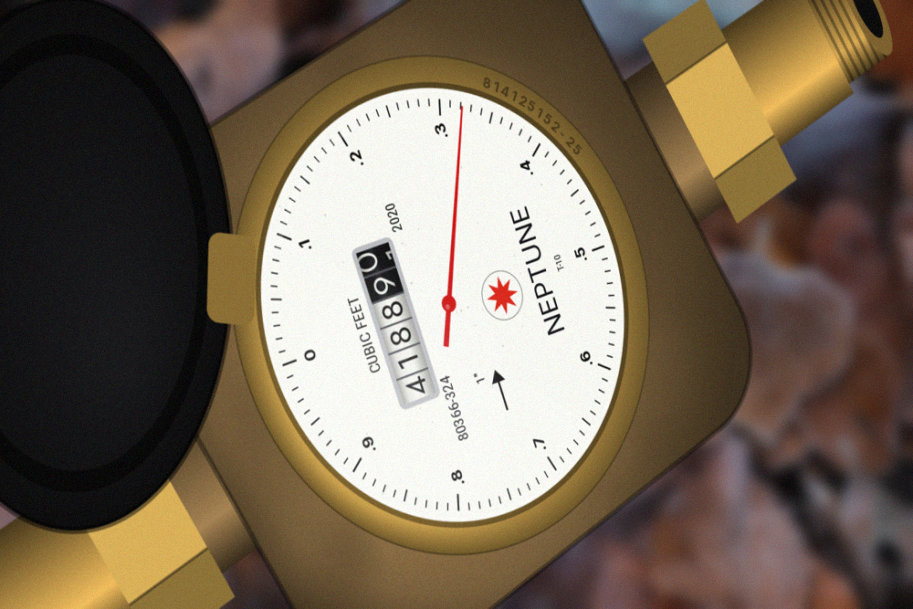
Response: 418890.32 ft³
